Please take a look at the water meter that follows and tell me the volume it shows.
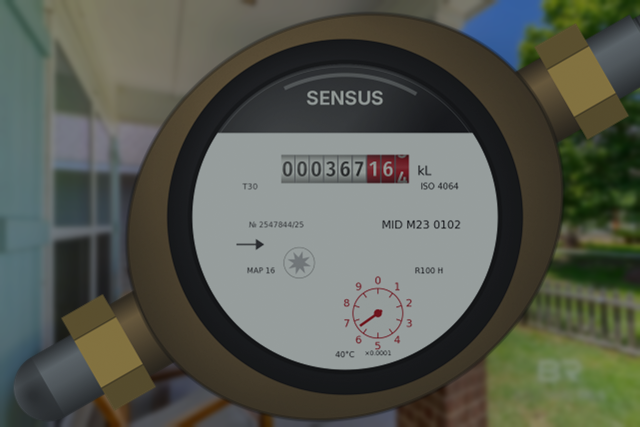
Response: 367.1636 kL
